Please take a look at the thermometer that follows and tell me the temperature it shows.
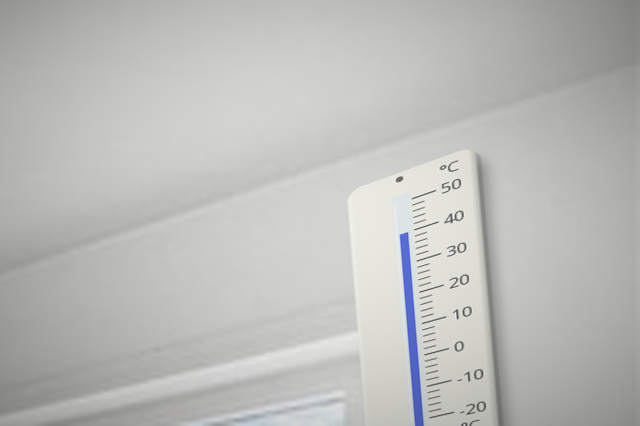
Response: 40 °C
